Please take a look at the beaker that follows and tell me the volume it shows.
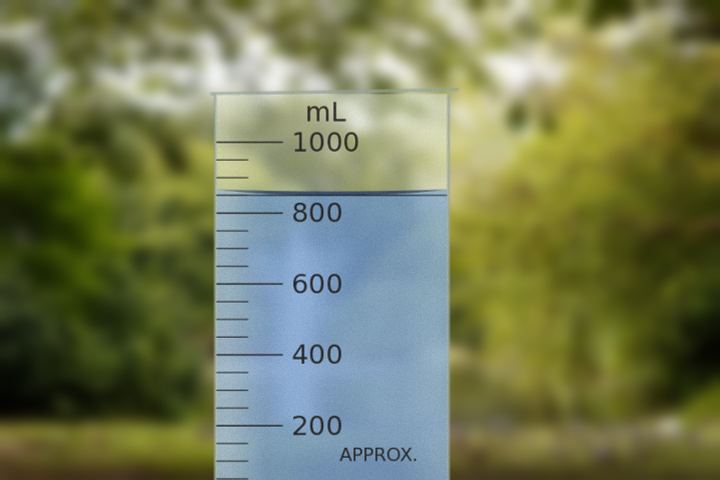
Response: 850 mL
